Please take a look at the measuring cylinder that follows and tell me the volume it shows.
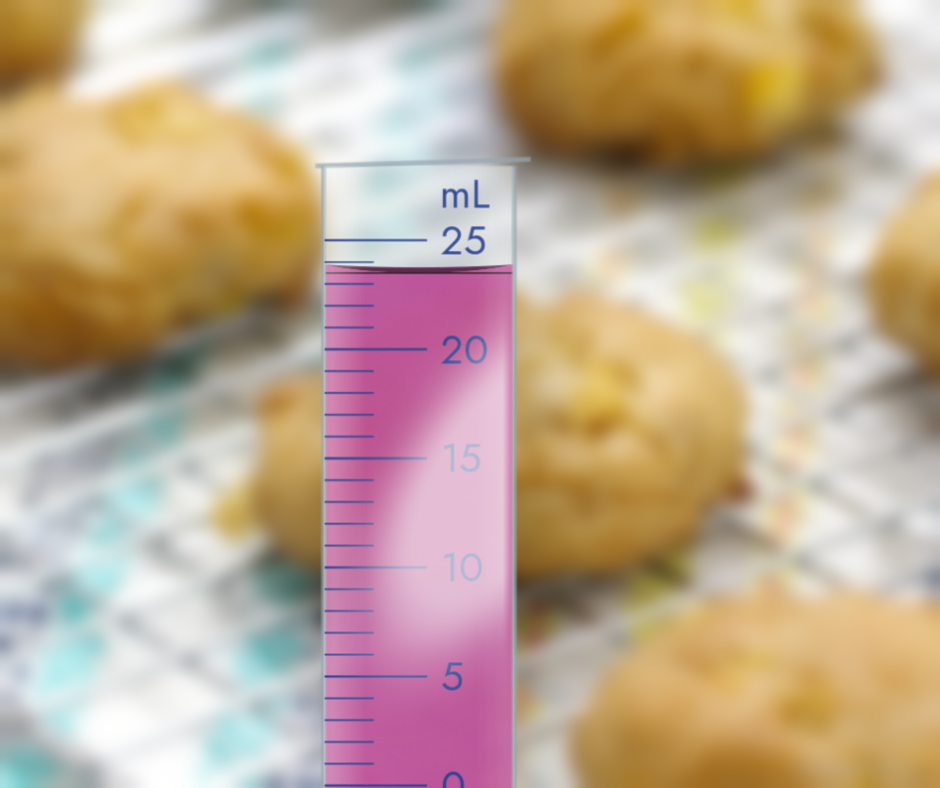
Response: 23.5 mL
